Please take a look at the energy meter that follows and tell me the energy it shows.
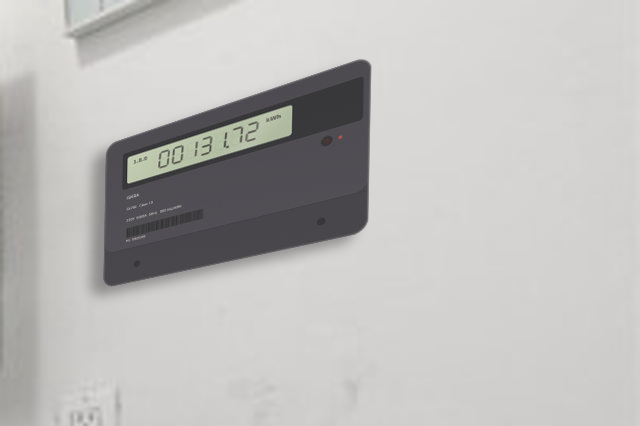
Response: 131.72 kWh
